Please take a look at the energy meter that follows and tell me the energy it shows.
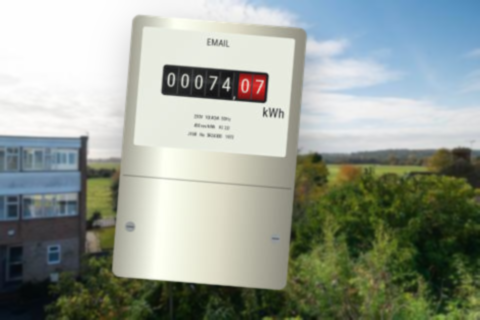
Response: 74.07 kWh
